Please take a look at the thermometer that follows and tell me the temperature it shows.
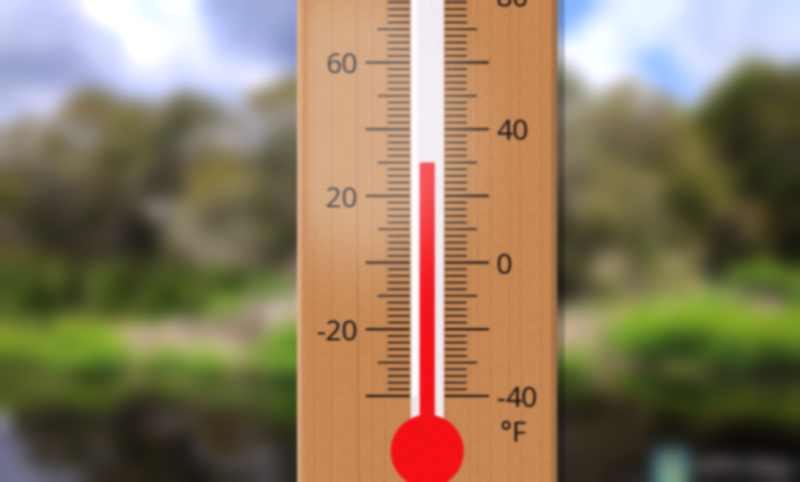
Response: 30 °F
